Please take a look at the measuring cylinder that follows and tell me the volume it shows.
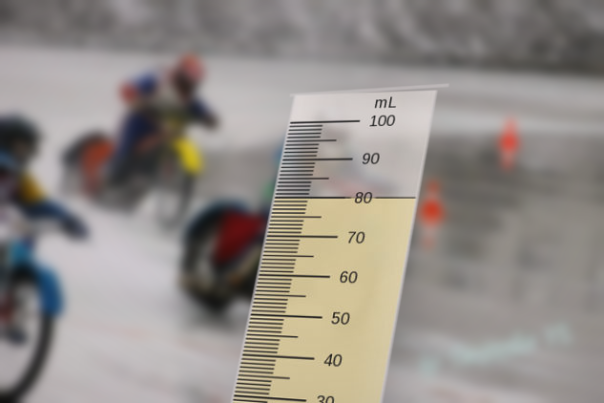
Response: 80 mL
